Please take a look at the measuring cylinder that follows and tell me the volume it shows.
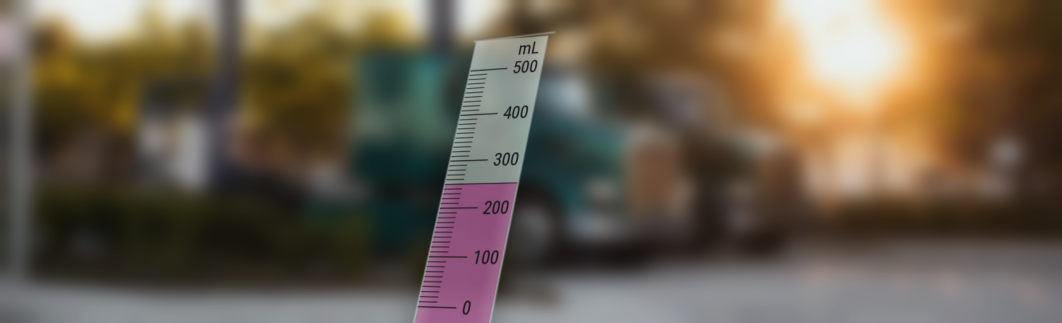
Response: 250 mL
